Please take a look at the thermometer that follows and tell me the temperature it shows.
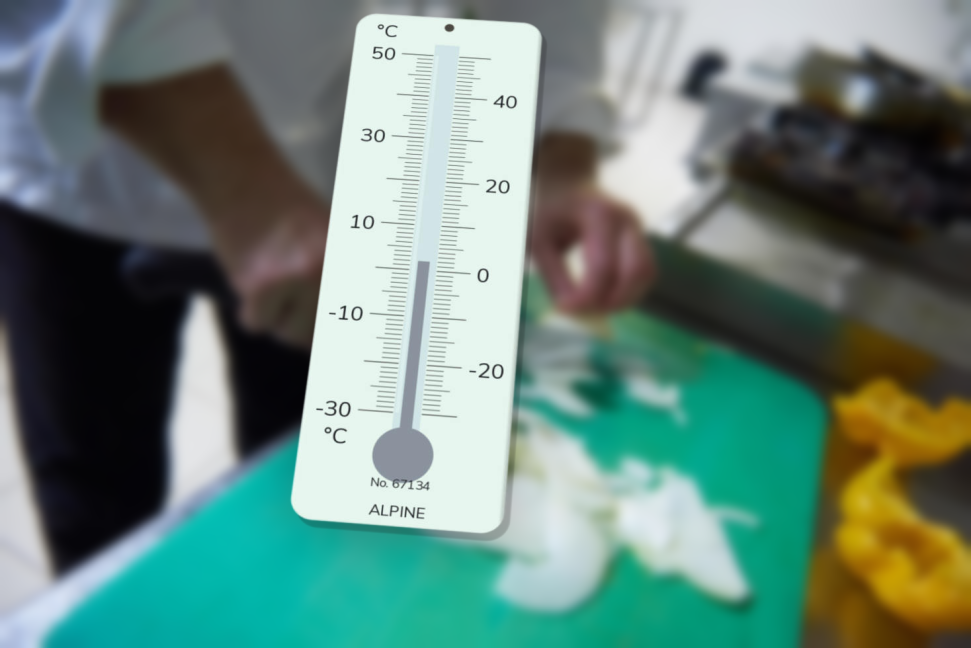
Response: 2 °C
